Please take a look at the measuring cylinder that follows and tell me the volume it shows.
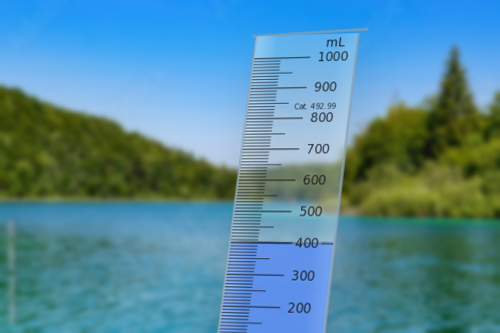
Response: 400 mL
